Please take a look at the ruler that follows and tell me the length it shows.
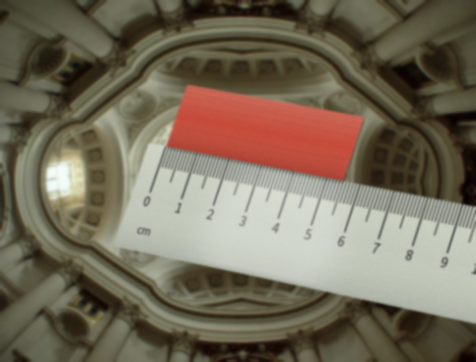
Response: 5.5 cm
